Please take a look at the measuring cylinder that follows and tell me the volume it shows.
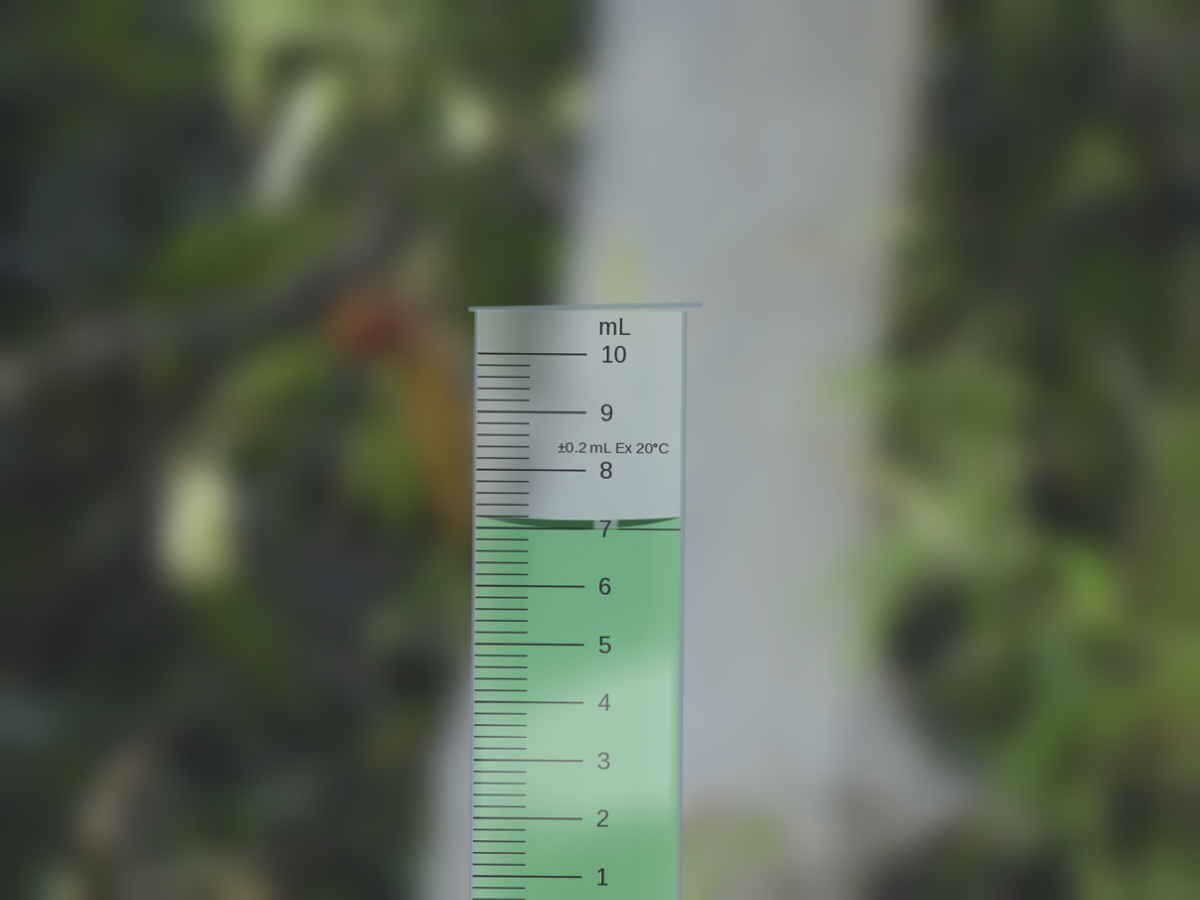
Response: 7 mL
